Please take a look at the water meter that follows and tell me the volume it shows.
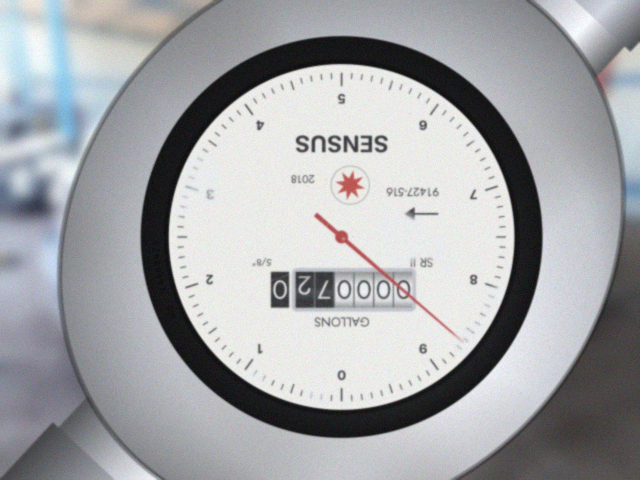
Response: 718.6 gal
